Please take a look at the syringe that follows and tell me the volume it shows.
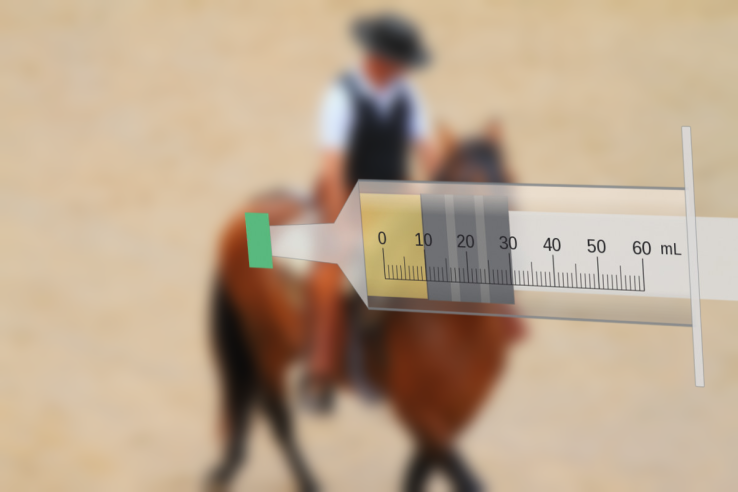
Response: 10 mL
